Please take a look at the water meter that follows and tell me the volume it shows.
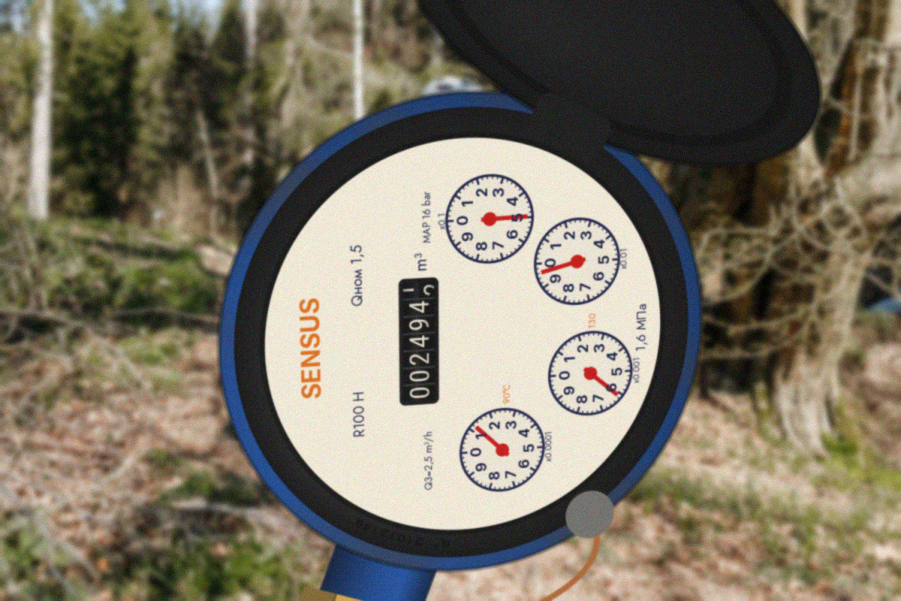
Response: 24941.4961 m³
